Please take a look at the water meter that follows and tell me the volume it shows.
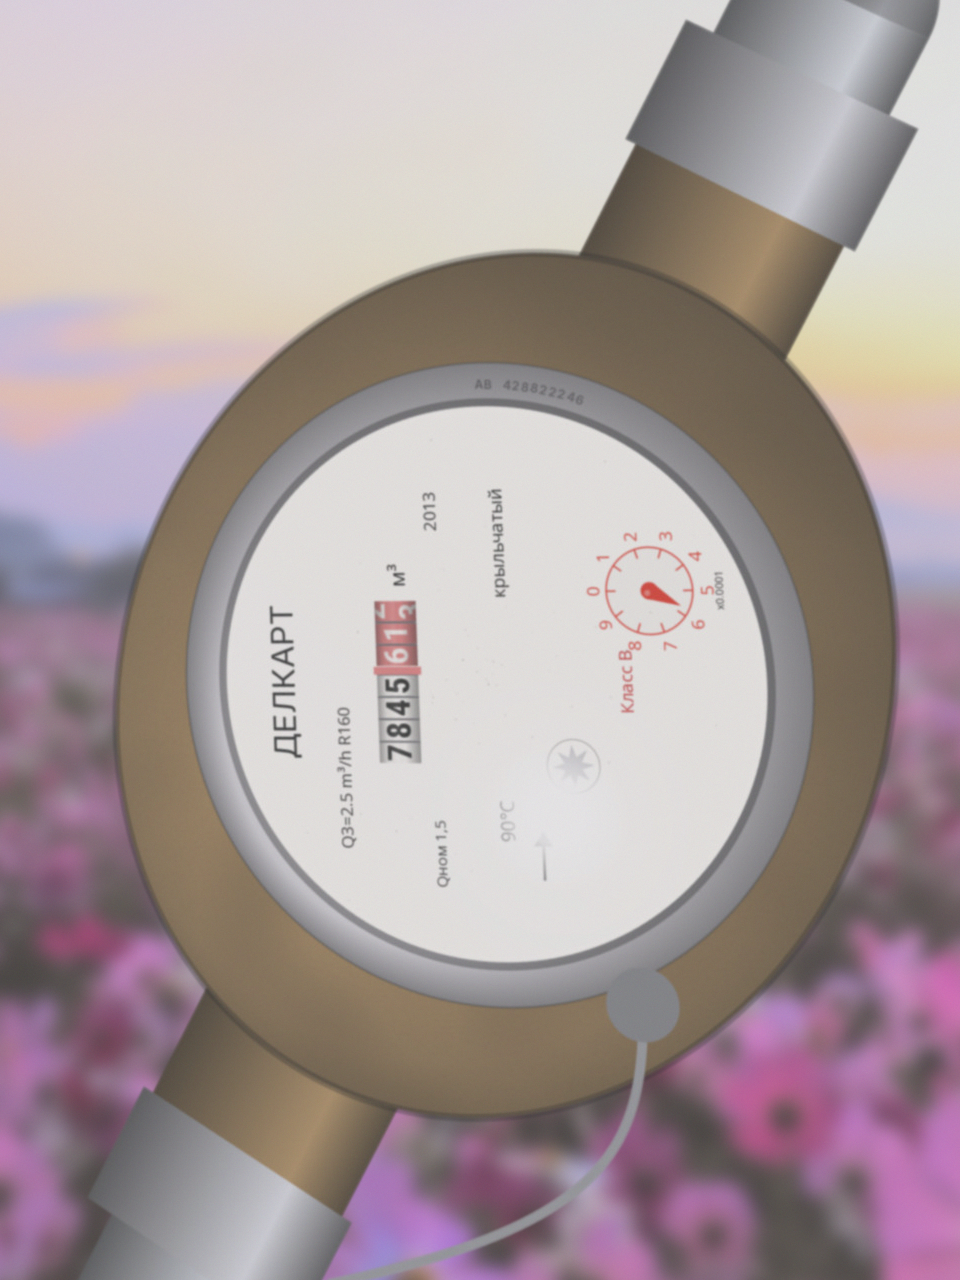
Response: 7845.6125 m³
